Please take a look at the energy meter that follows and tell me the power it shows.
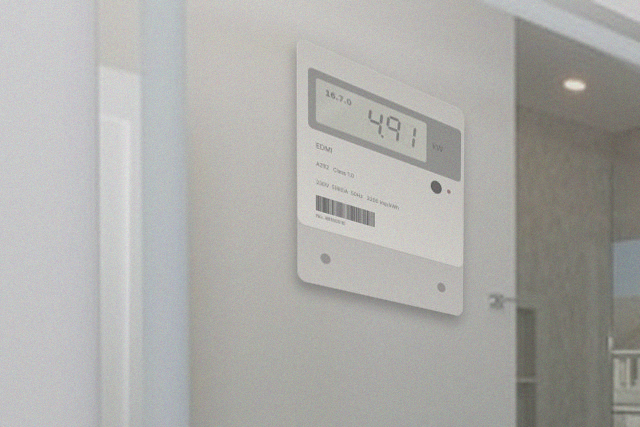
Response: 4.91 kW
